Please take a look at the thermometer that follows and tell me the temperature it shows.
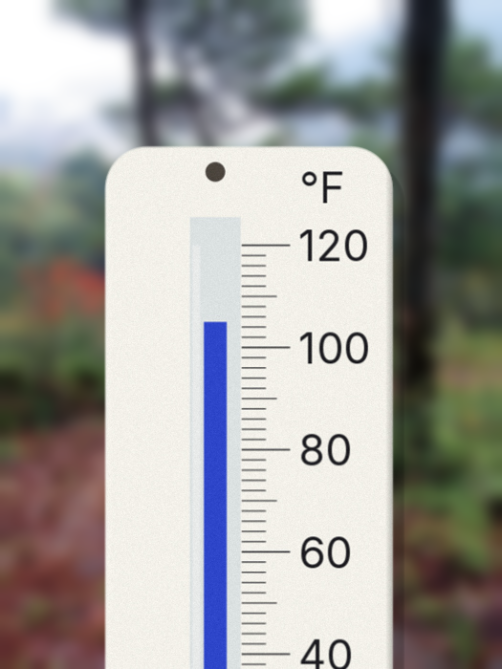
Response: 105 °F
